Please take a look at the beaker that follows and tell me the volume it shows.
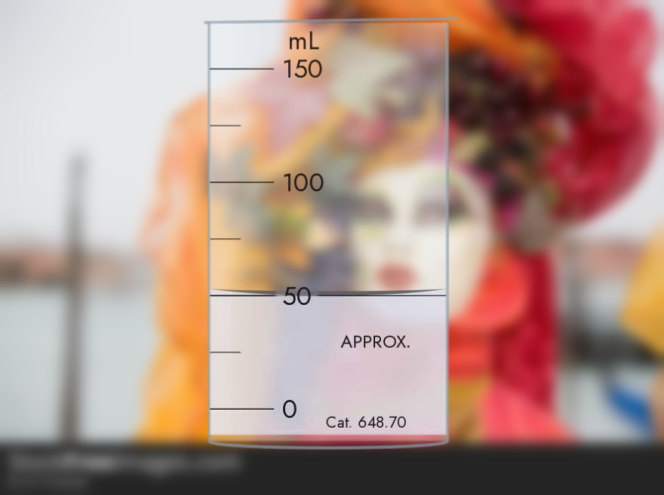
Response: 50 mL
